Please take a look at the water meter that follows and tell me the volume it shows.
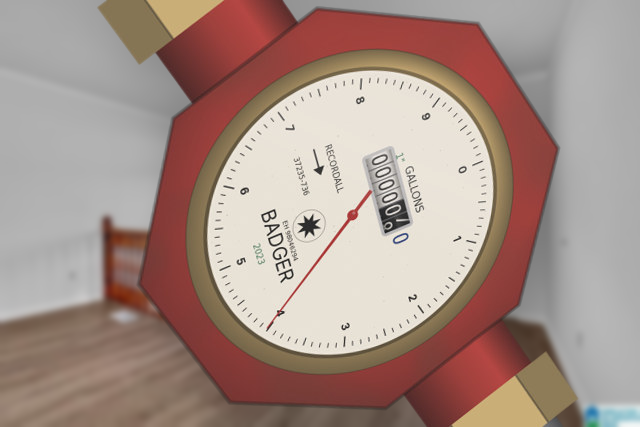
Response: 74.0 gal
